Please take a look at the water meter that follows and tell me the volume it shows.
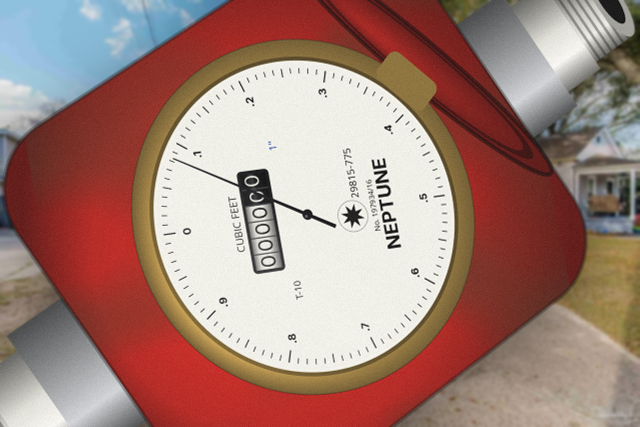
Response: 0.08 ft³
